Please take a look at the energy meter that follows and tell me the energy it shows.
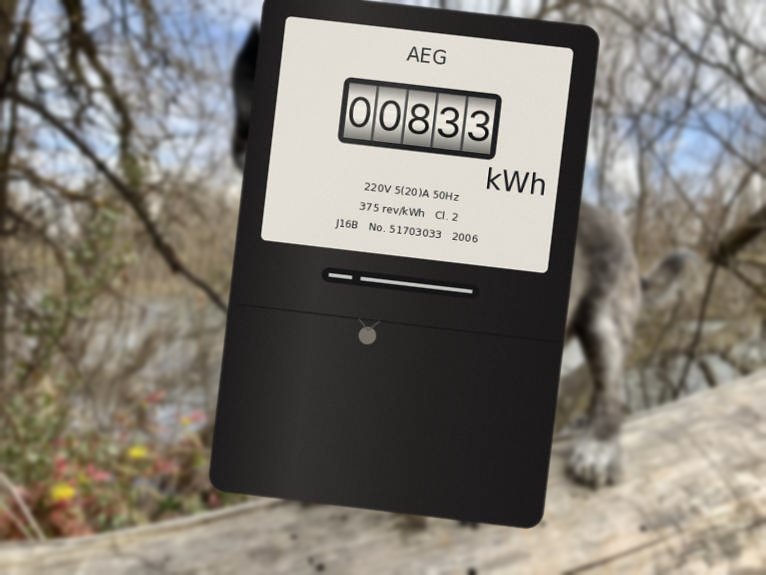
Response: 833 kWh
